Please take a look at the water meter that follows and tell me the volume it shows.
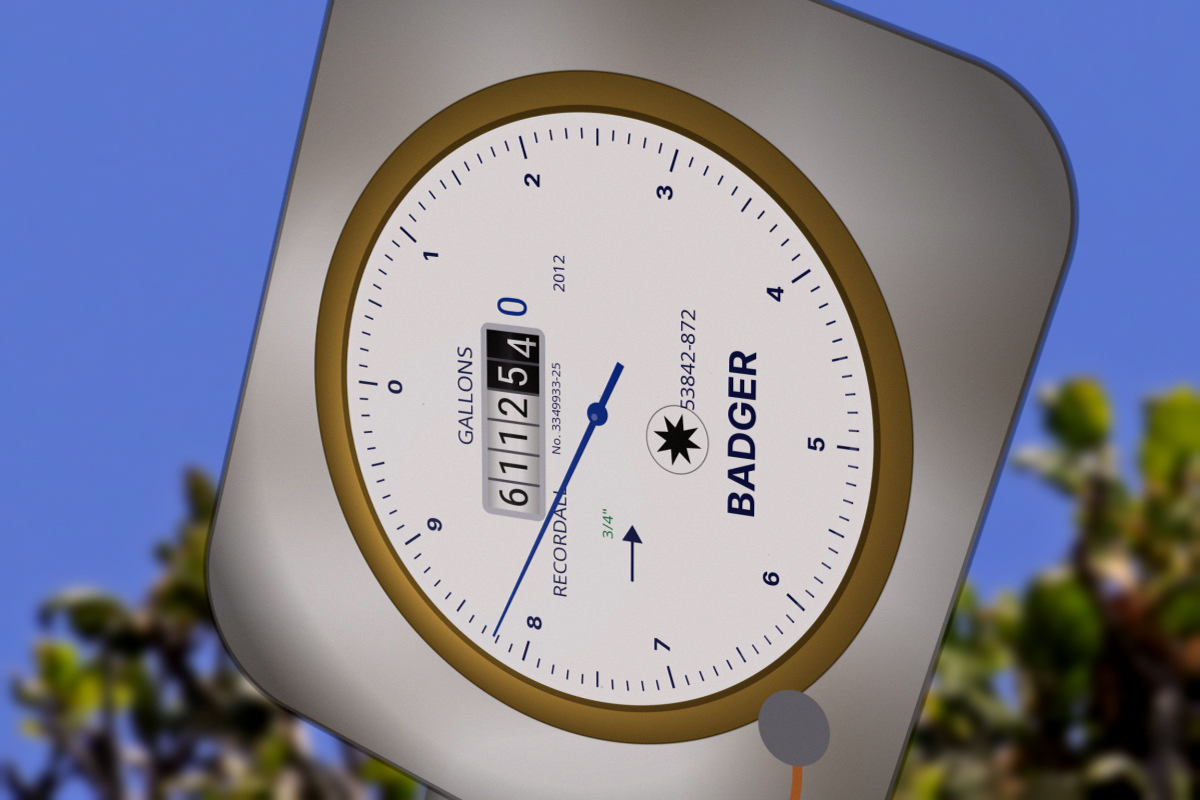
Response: 6112538.2 gal
